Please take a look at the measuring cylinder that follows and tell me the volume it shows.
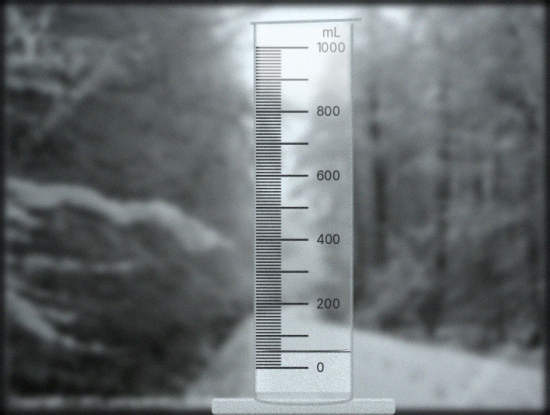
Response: 50 mL
